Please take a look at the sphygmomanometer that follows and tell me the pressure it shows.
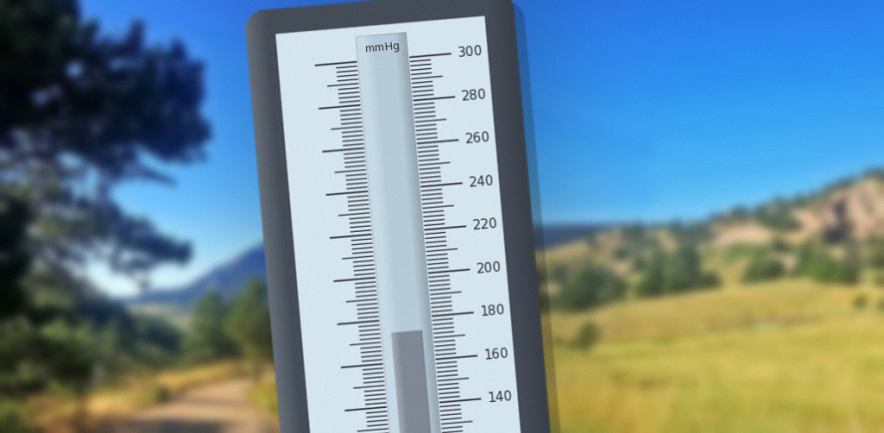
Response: 174 mmHg
